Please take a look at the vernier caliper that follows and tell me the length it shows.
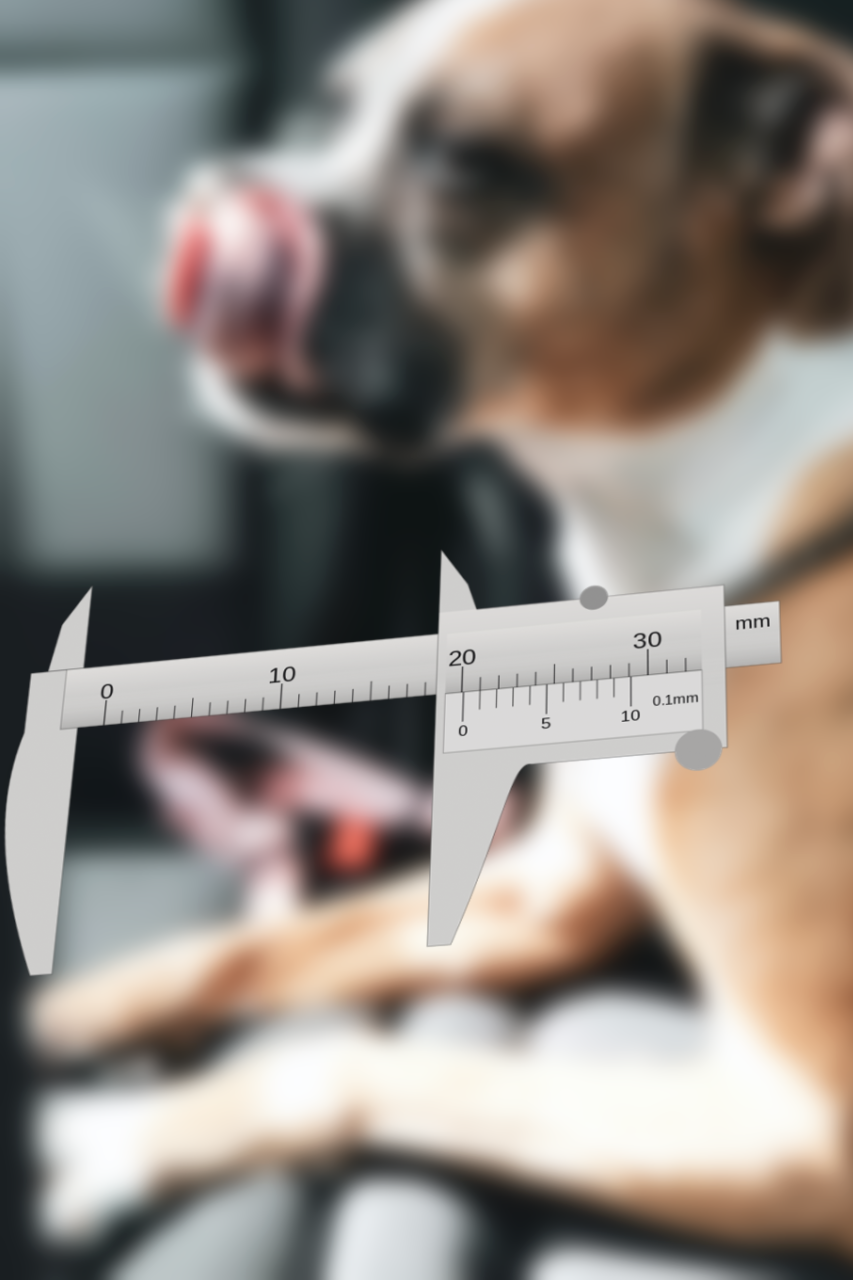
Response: 20.1 mm
